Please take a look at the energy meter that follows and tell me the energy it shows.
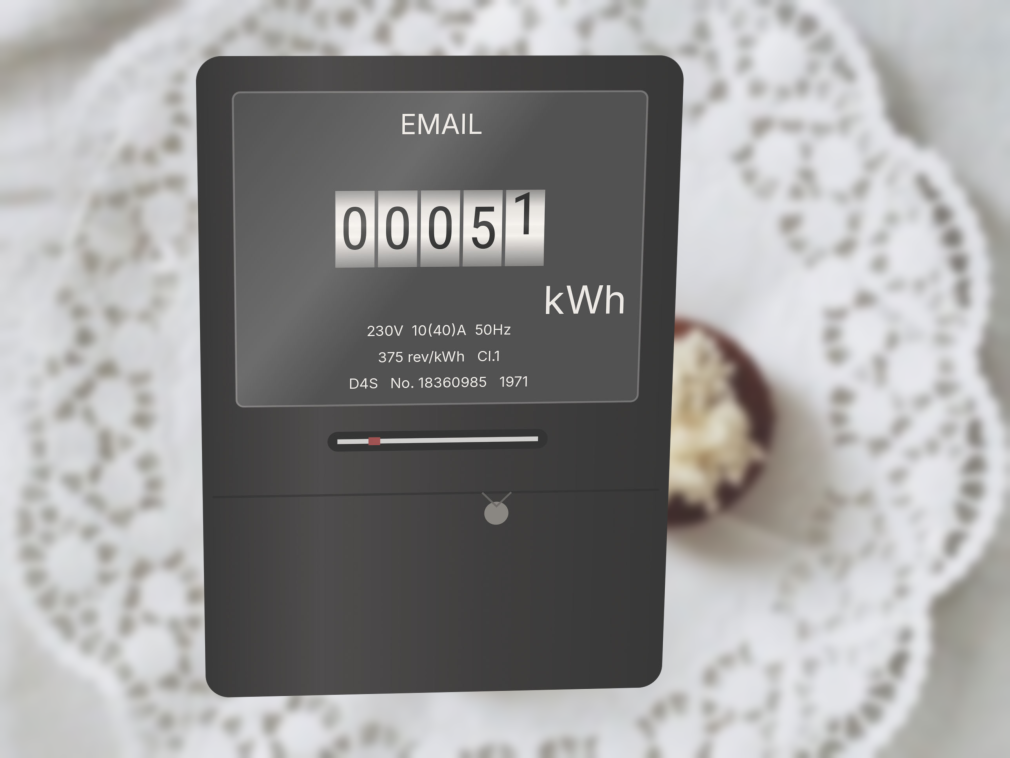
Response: 51 kWh
